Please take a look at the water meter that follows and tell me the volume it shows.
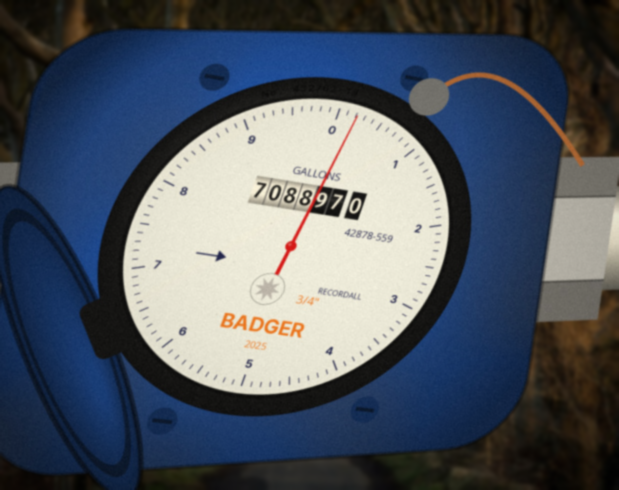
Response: 7088970.2 gal
